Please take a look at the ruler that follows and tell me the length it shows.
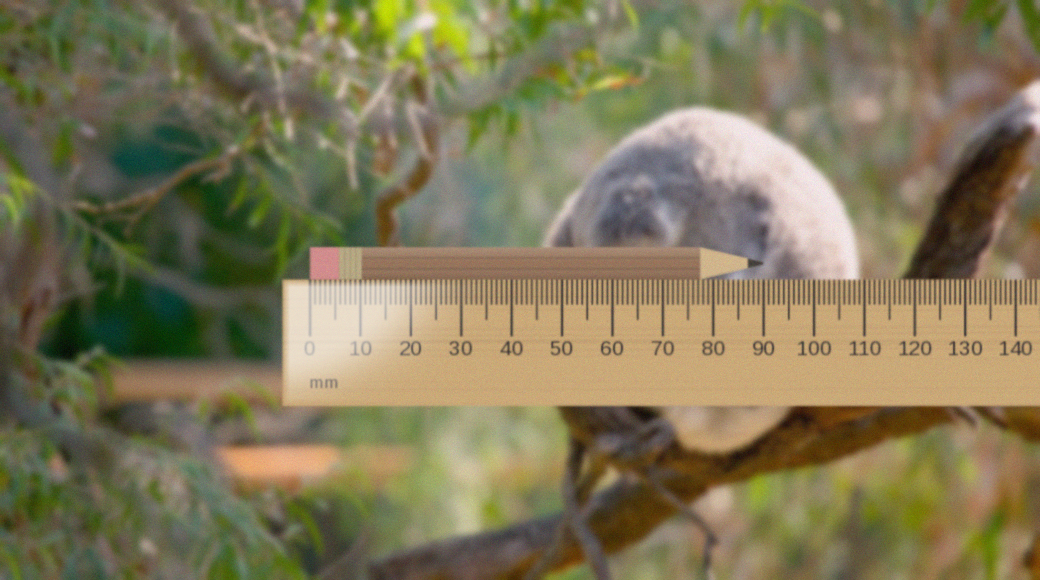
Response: 90 mm
